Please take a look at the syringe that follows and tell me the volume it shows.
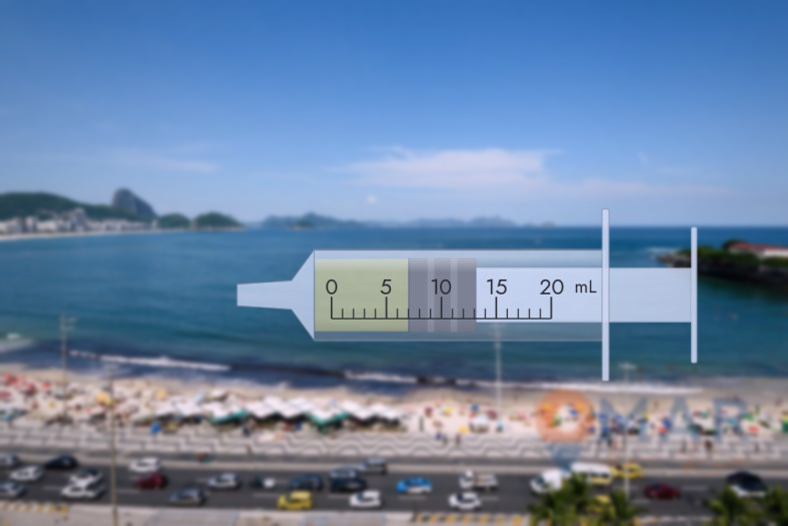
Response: 7 mL
